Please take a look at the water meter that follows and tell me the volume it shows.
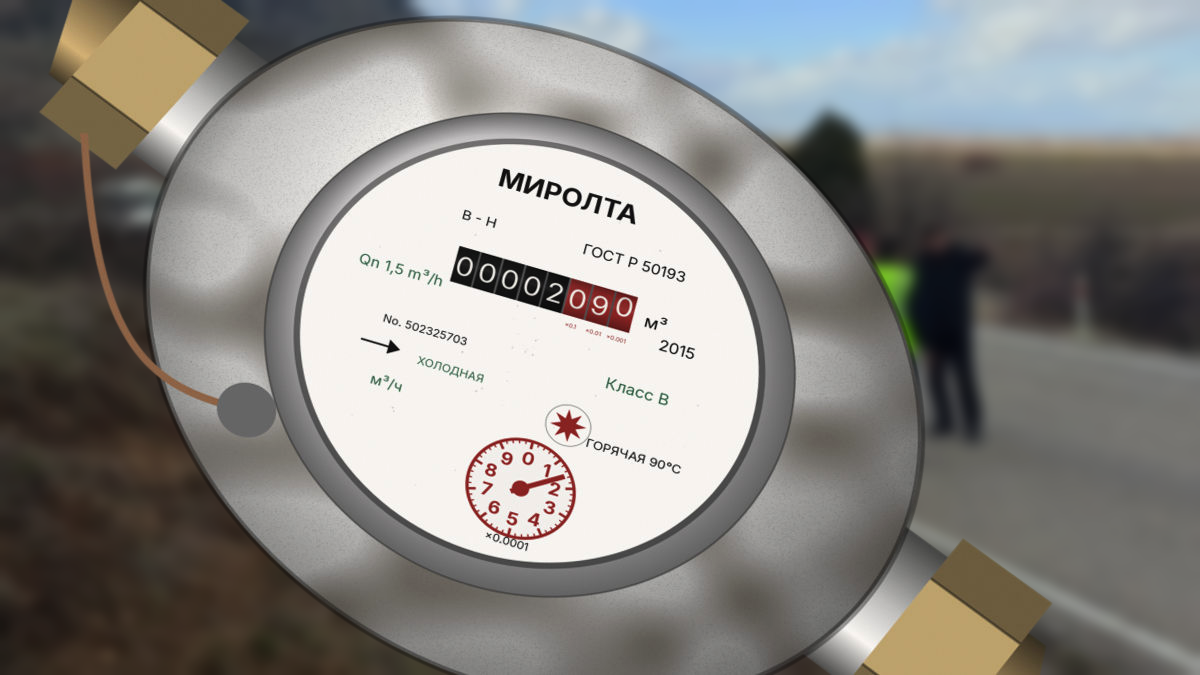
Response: 2.0901 m³
